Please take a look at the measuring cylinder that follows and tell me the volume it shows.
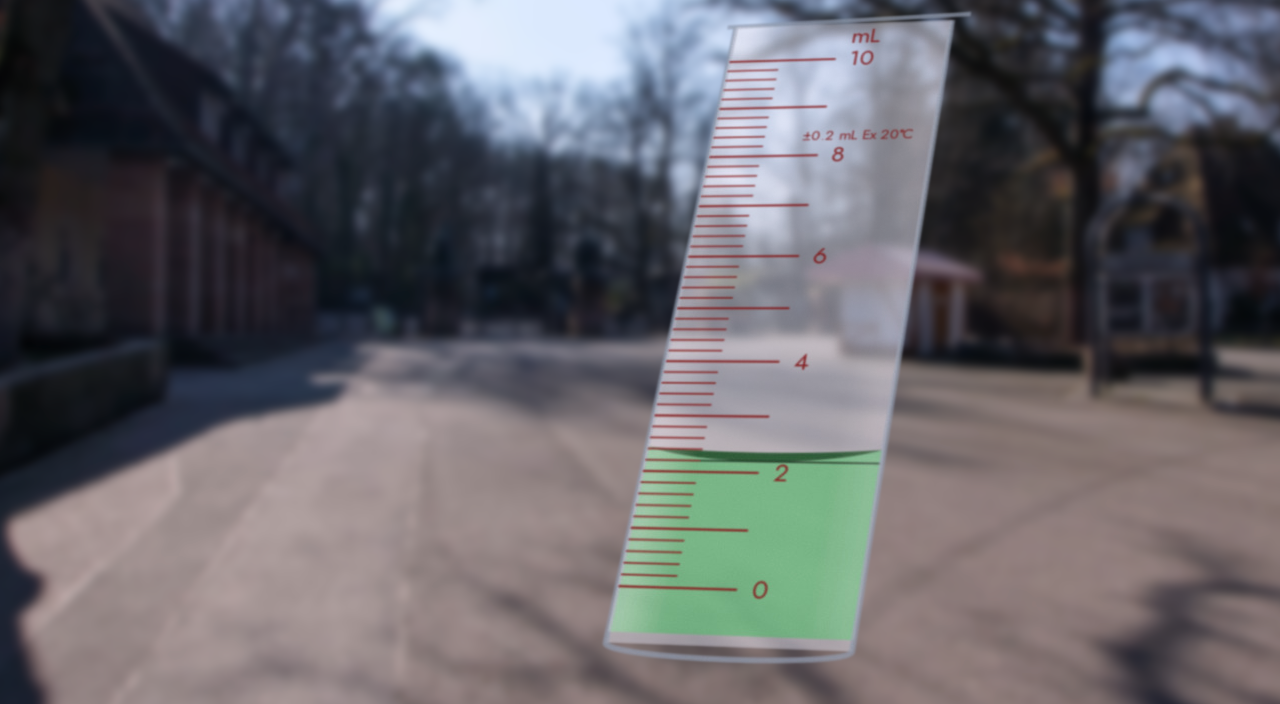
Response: 2.2 mL
